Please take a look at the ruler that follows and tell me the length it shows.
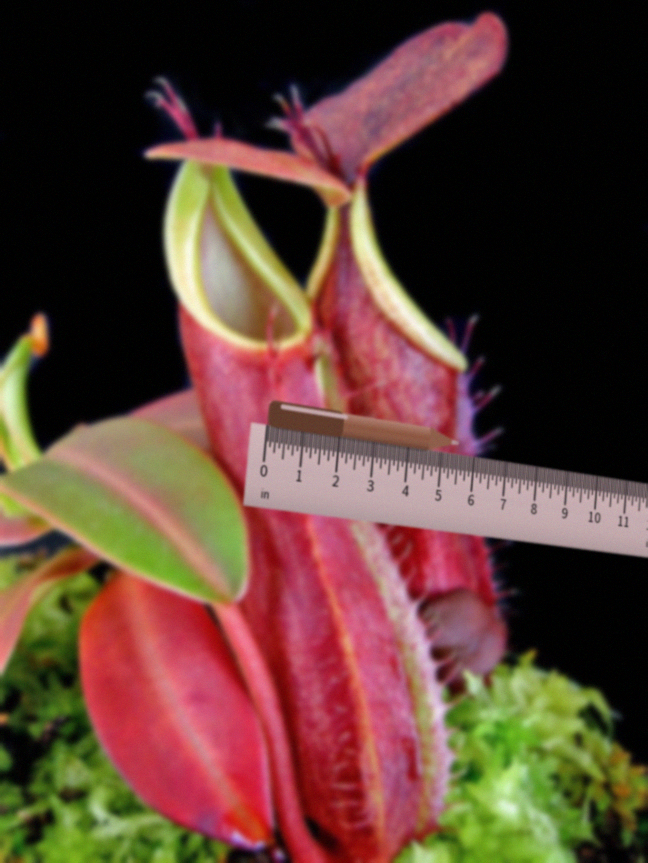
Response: 5.5 in
